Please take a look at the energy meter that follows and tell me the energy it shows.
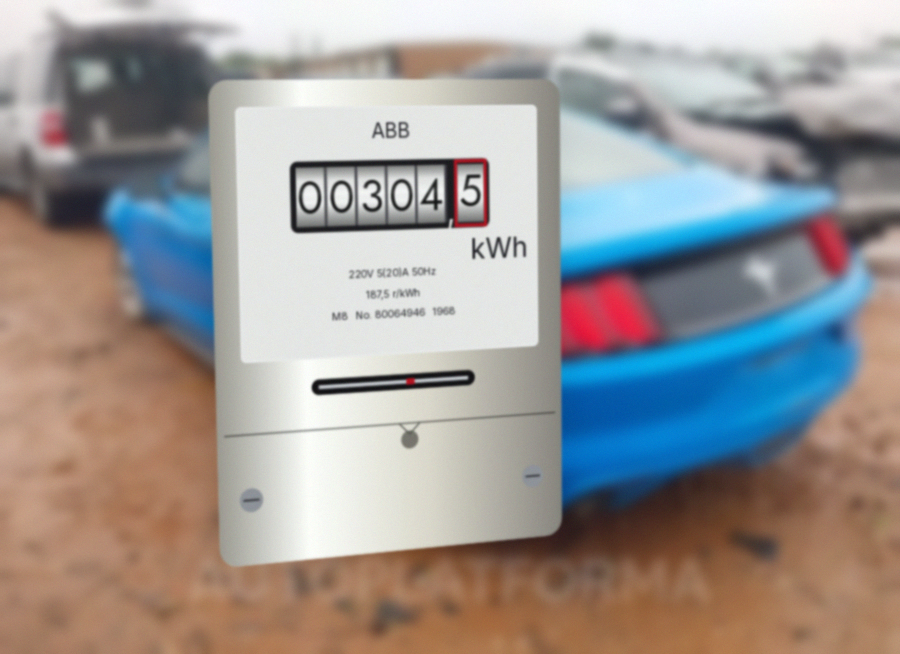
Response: 304.5 kWh
